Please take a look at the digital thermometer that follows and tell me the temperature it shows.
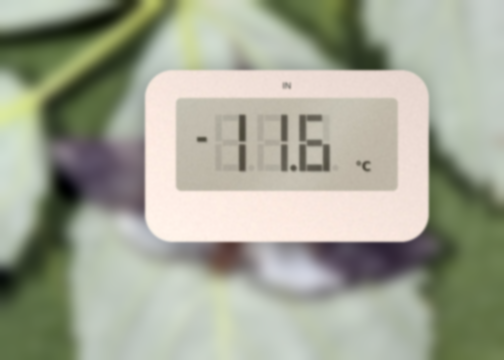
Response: -11.6 °C
